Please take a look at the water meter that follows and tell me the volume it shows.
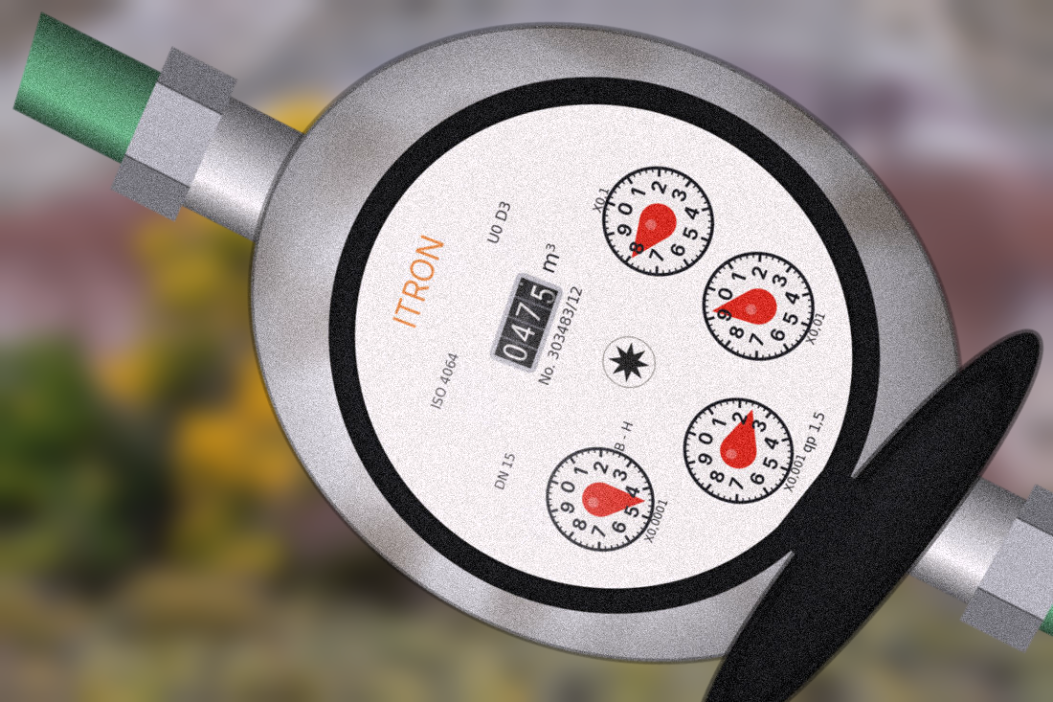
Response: 474.7924 m³
